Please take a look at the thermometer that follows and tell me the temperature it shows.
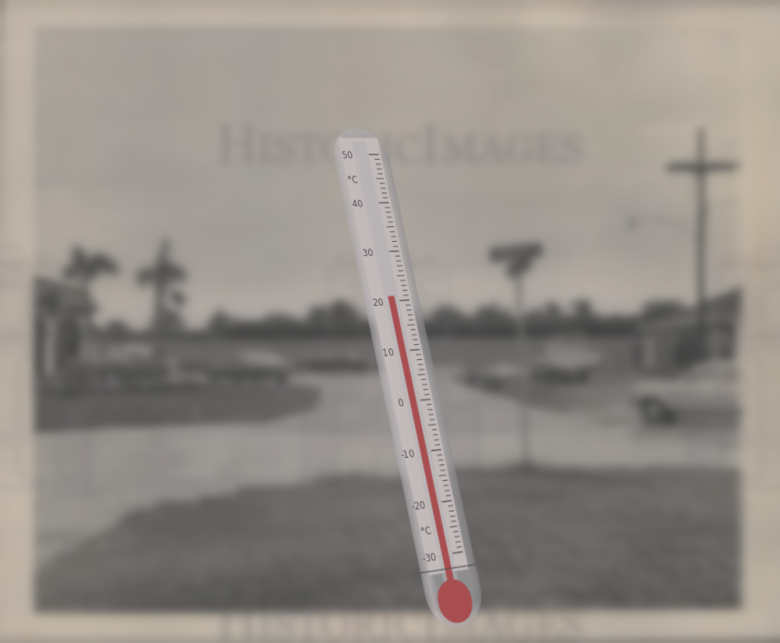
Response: 21 °C
